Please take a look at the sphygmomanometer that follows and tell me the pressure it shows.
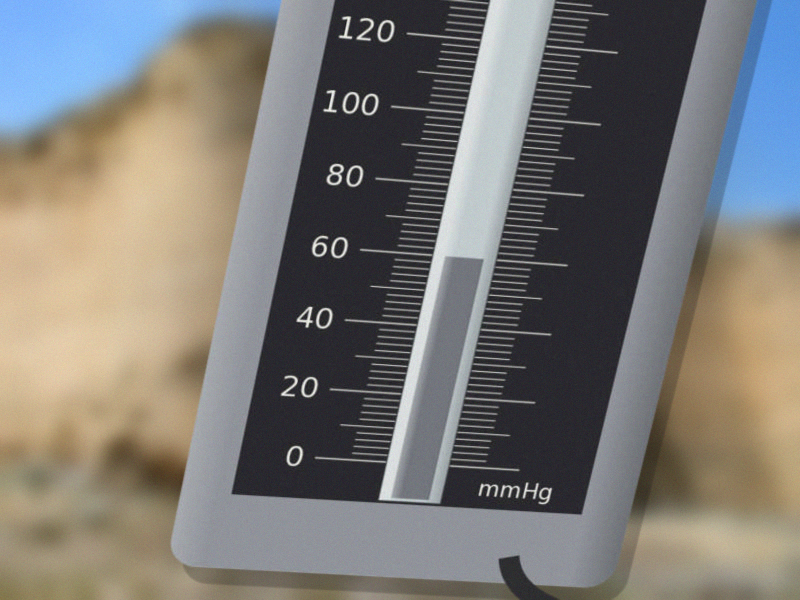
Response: 60 mmHg
